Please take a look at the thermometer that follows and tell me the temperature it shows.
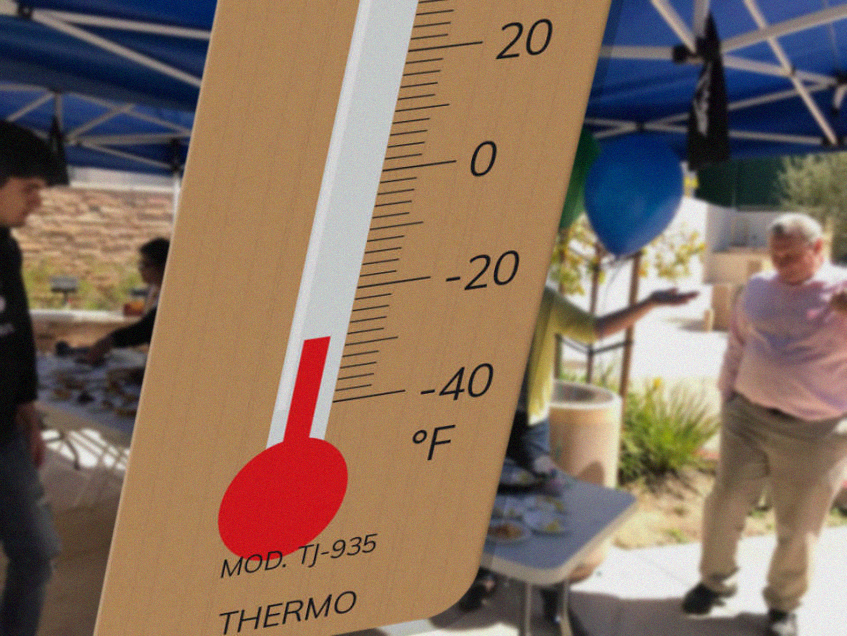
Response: -28 °F
